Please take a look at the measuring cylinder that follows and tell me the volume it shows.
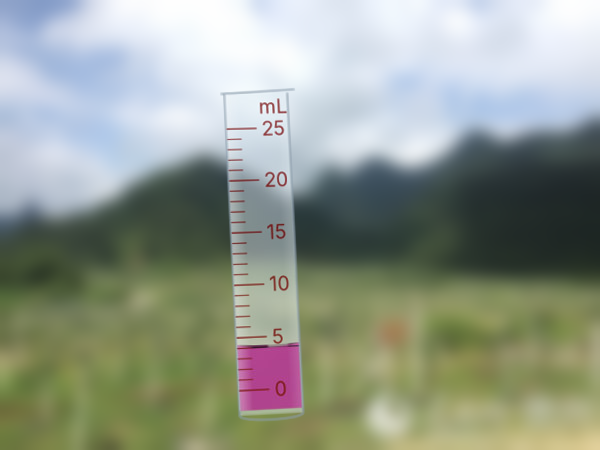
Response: 4 mL
